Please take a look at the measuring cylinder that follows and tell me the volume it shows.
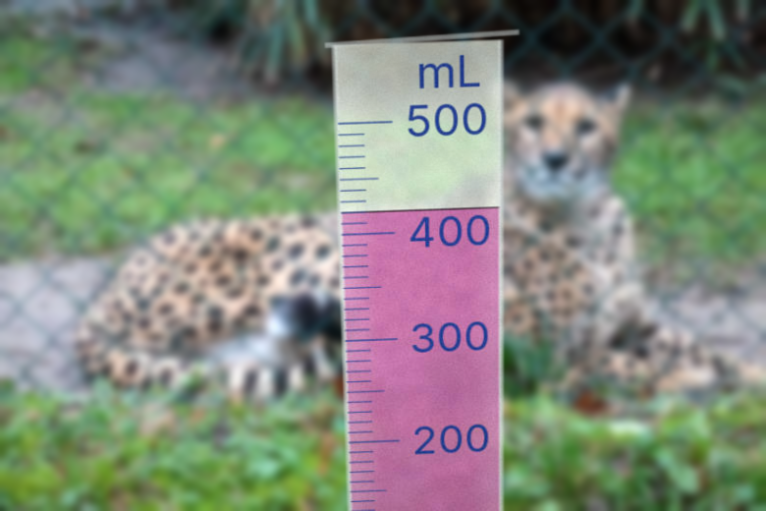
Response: 420 mL
